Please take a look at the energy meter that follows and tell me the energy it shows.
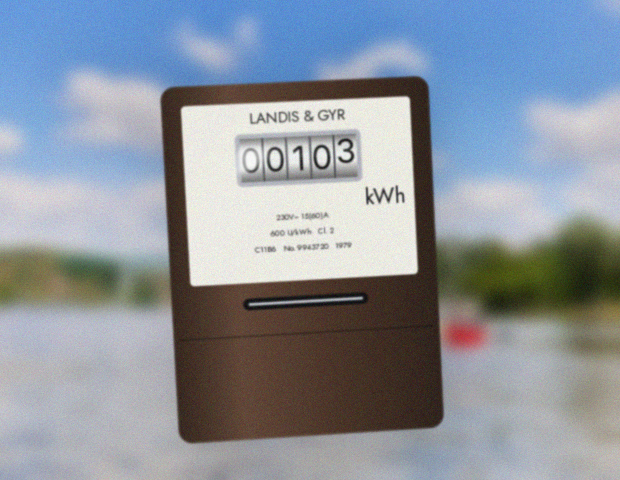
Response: 103 kWh
